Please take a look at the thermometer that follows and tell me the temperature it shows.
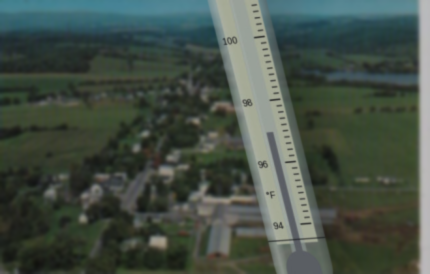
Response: 97 °F
